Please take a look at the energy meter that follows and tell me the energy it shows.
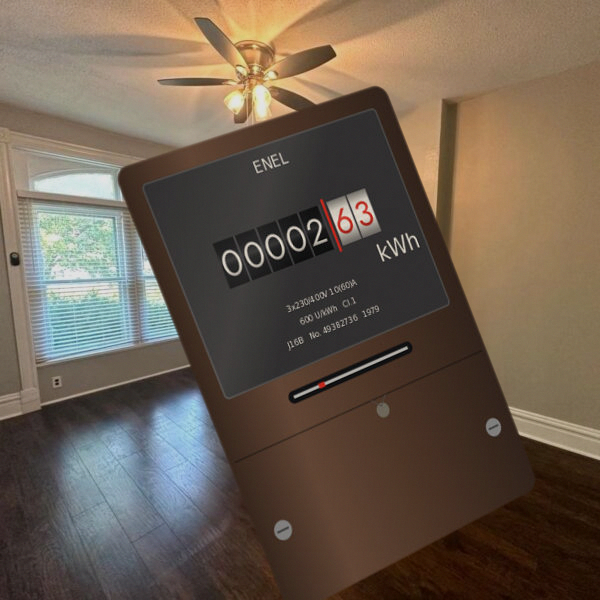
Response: 2.63 kWh
